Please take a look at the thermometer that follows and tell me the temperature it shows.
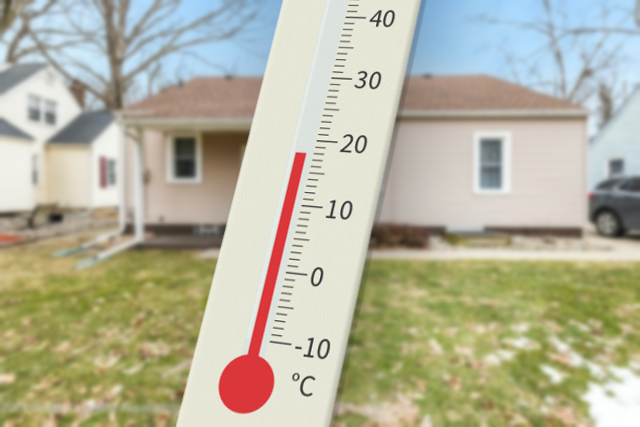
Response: 18 °C
